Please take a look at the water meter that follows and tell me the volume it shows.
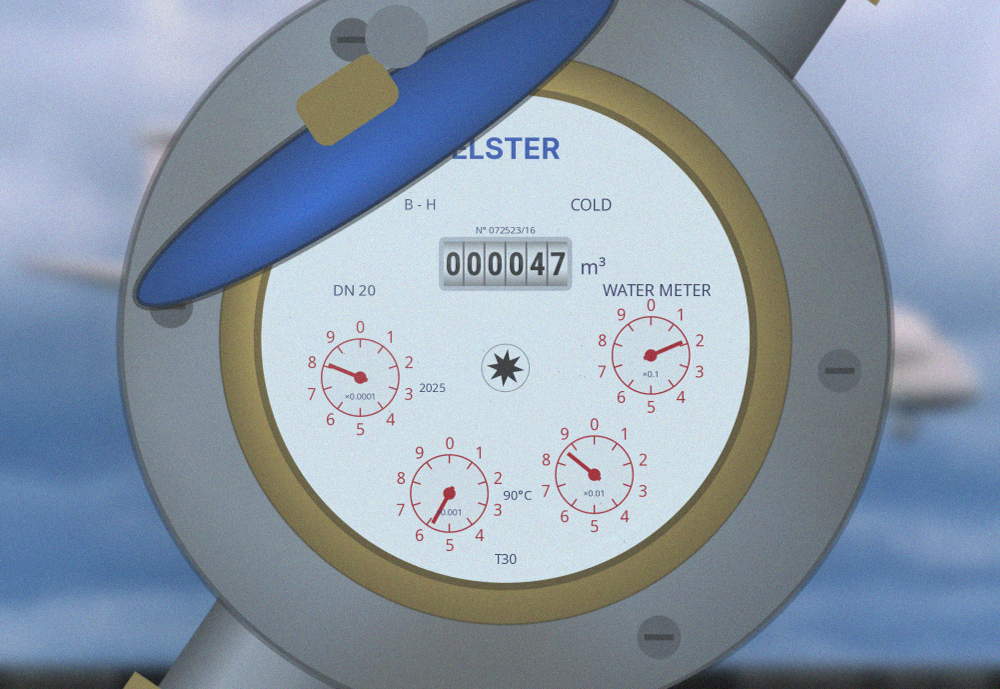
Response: 47.1858 m³
